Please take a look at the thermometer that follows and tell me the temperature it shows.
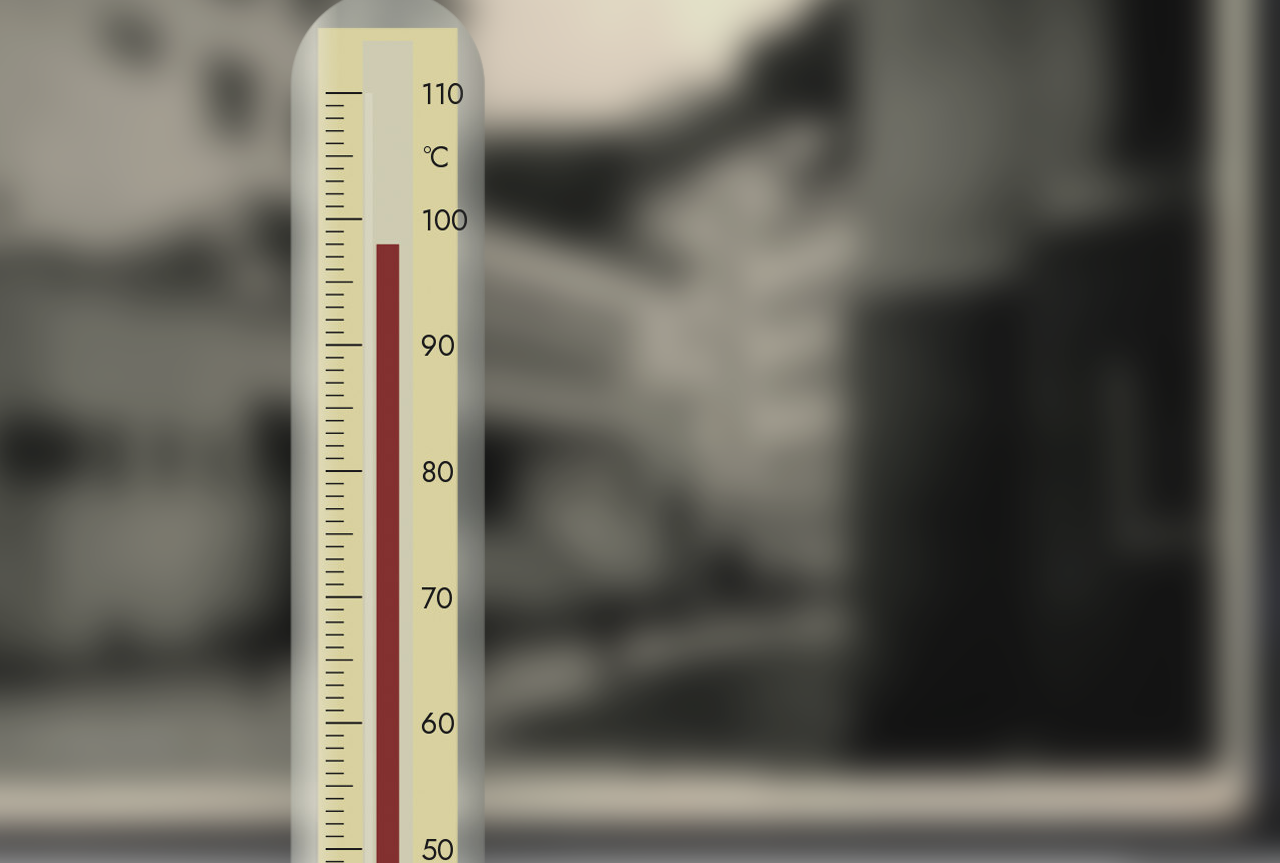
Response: 98 °C
